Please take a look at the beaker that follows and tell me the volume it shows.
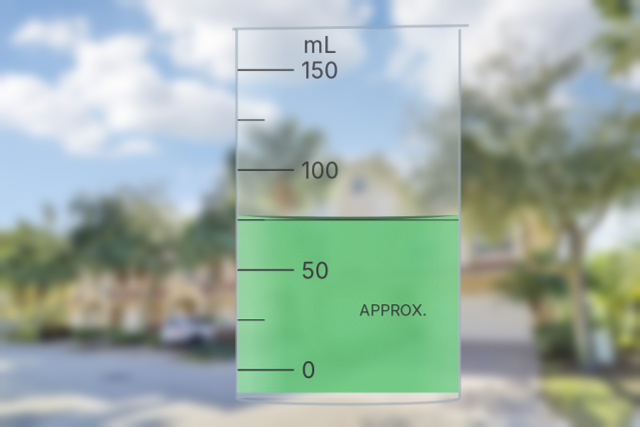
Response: 75 mL
